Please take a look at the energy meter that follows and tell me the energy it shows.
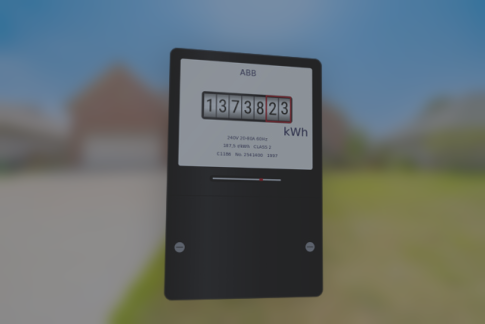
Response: 13738.23 kWh
